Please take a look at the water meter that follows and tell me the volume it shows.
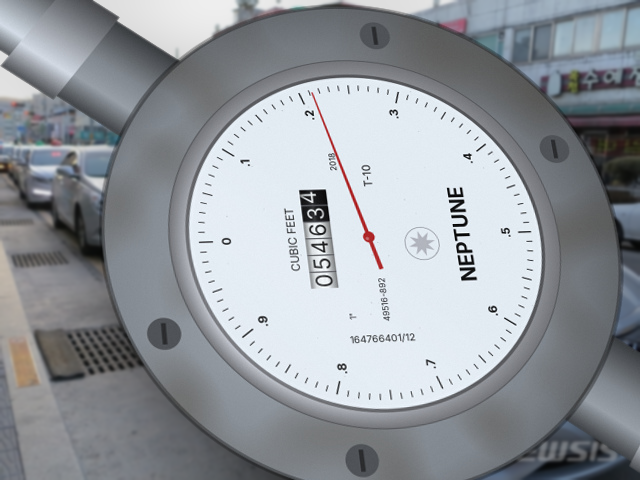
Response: 54634.21 ft³
